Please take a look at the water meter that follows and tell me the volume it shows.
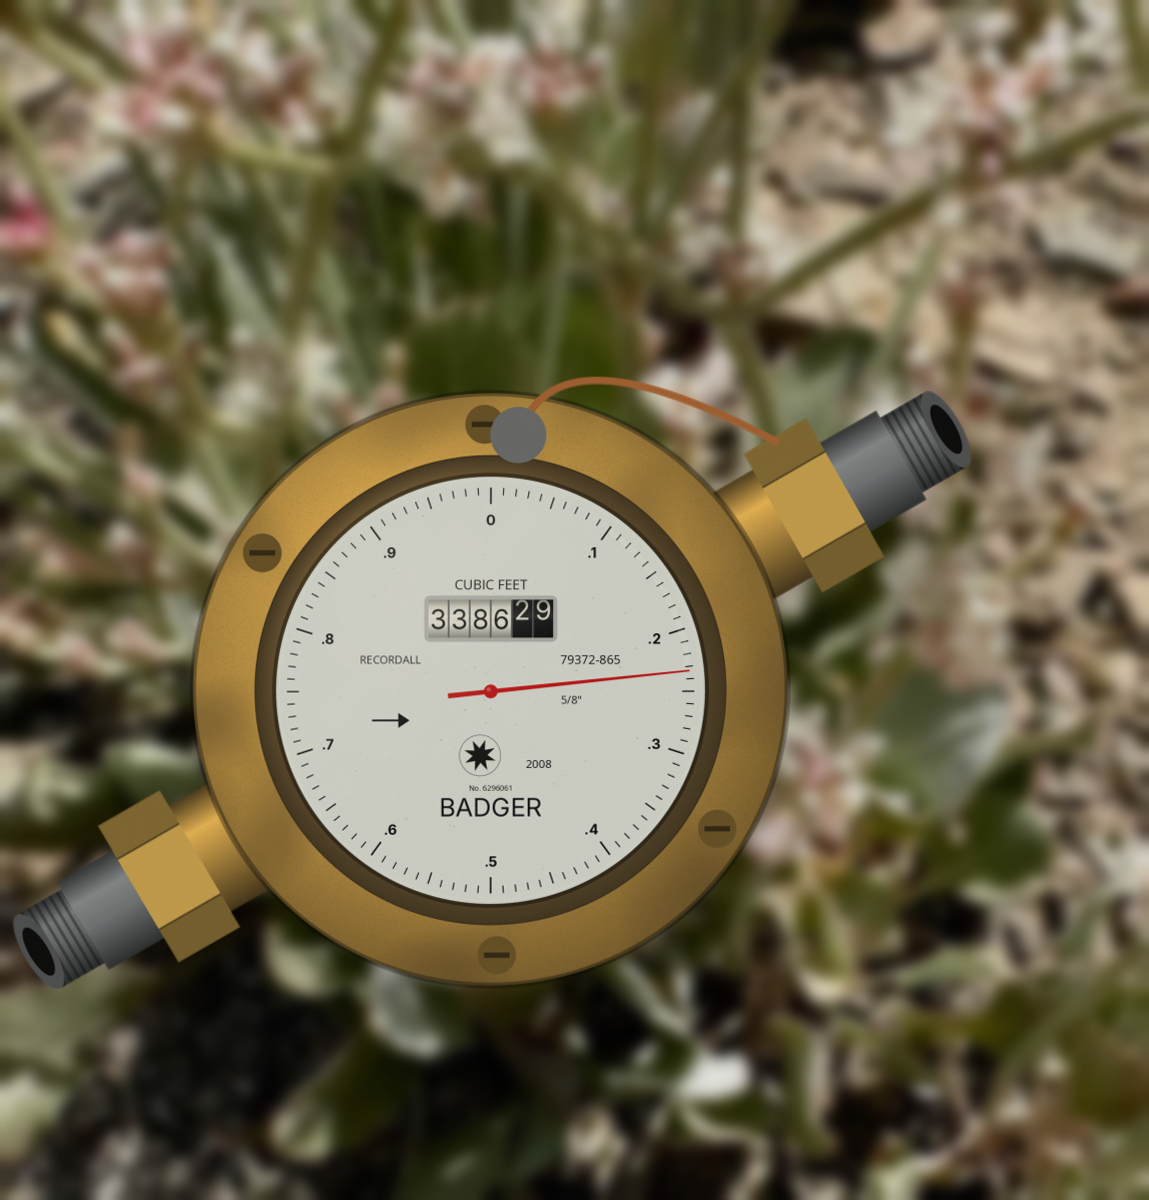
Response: 338629.23 ft³
